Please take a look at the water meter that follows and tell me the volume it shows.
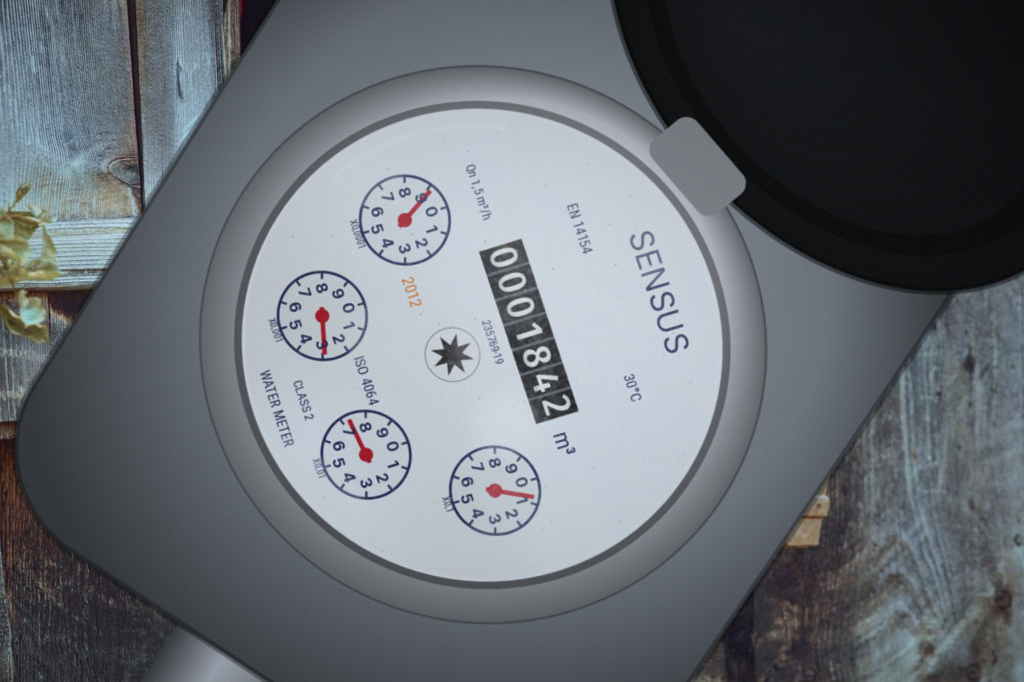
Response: 1842.0729 m³
